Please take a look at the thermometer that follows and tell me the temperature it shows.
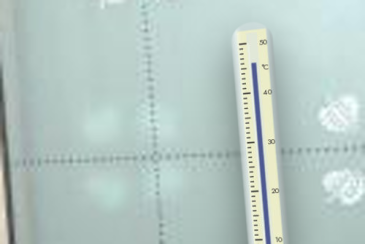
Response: 46 °C
